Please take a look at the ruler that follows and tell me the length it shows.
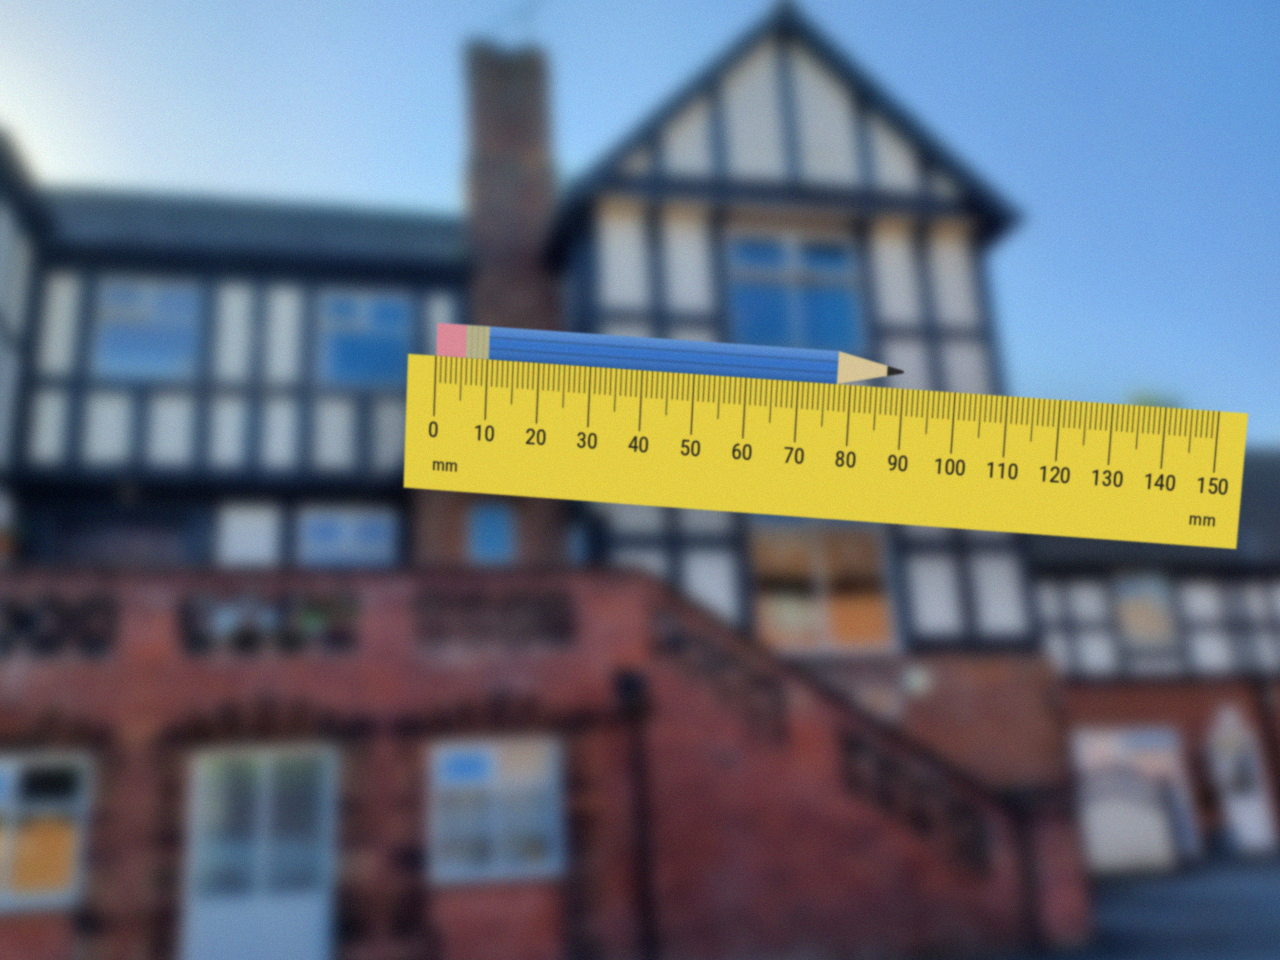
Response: 90 mm
